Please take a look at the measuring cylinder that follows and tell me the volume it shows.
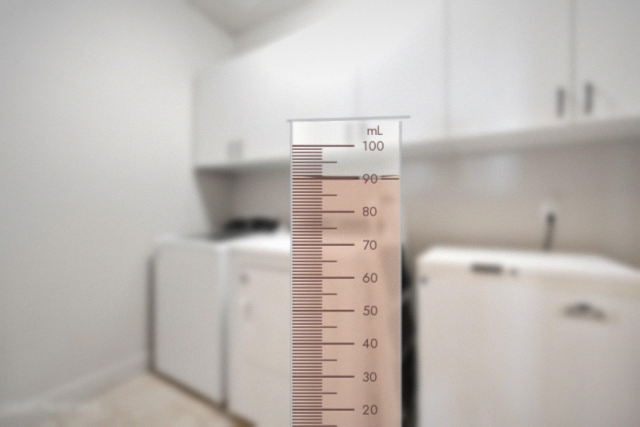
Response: 90 mL
